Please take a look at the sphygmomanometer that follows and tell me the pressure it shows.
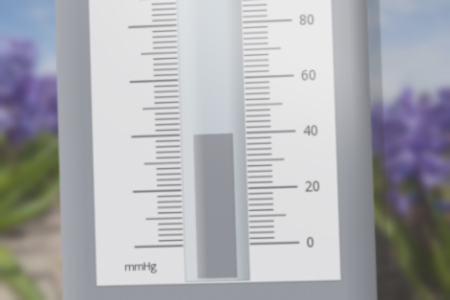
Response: 40 mmHg
